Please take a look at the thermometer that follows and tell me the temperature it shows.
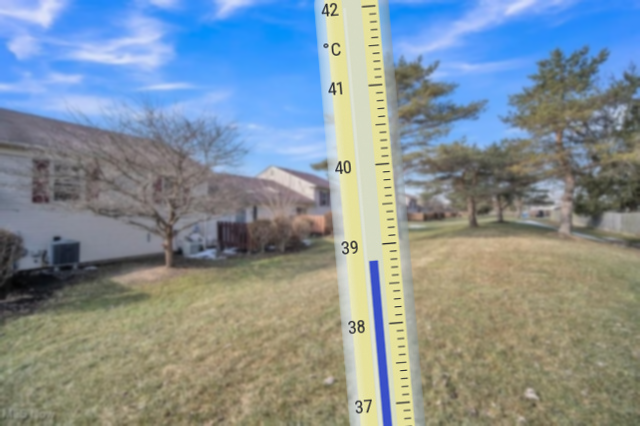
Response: 38.8 °C
